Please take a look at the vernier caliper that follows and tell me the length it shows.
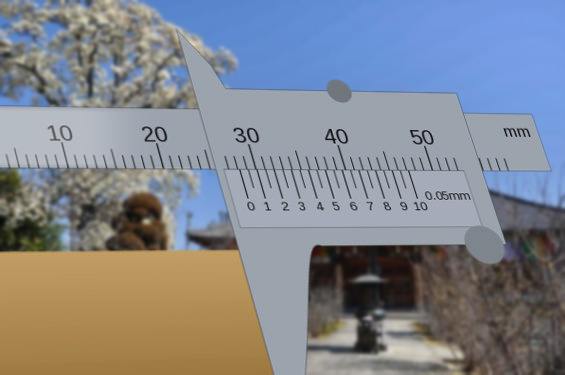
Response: 28.2 mm
